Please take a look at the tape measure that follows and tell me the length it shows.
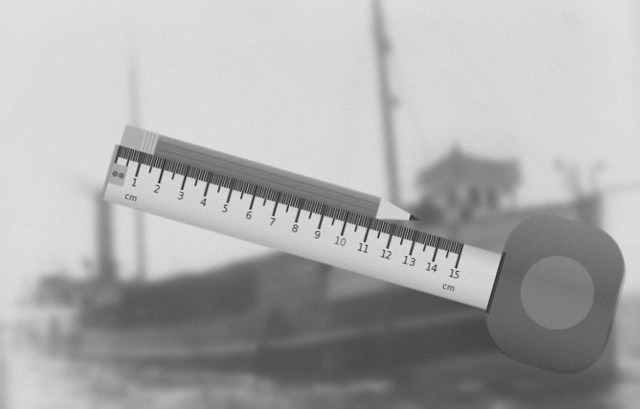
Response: 13 cm
